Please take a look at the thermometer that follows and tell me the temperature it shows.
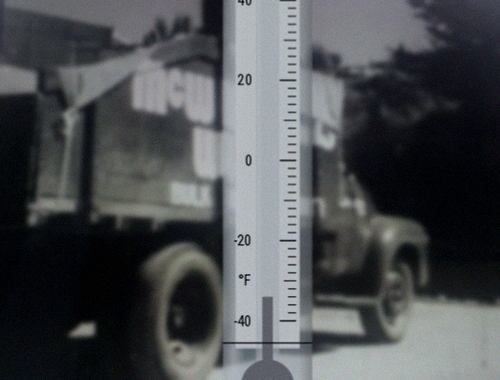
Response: -34 °F
